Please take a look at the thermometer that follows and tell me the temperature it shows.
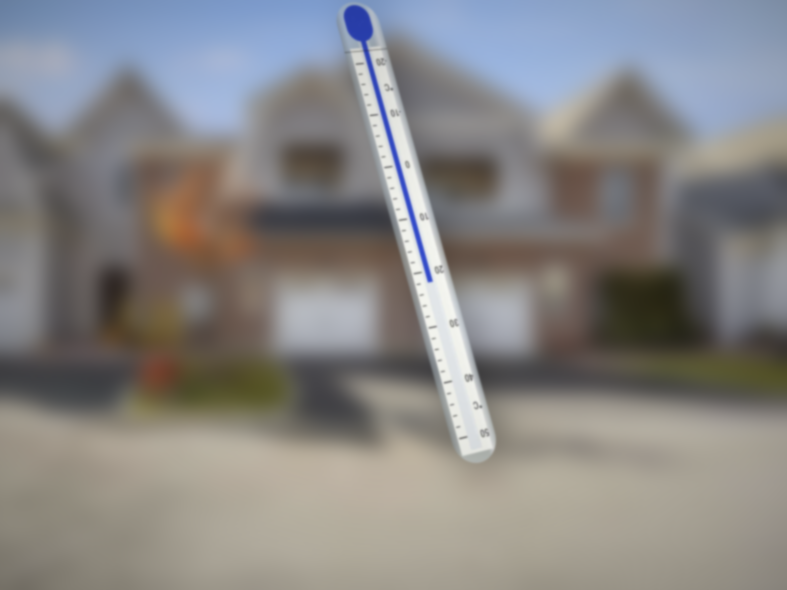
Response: 22 °C
